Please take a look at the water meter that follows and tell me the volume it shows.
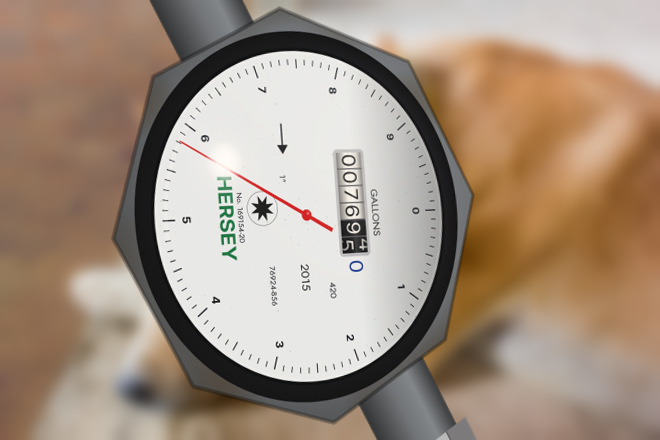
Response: 76945.8 gal
